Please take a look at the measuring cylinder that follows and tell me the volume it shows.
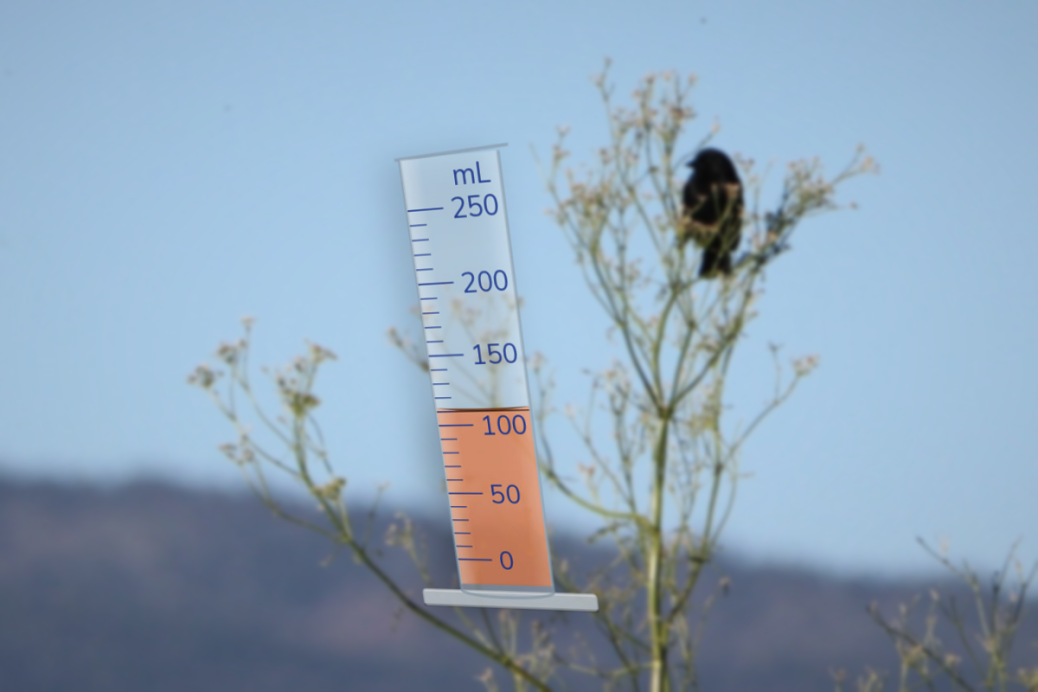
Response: 110 mL
